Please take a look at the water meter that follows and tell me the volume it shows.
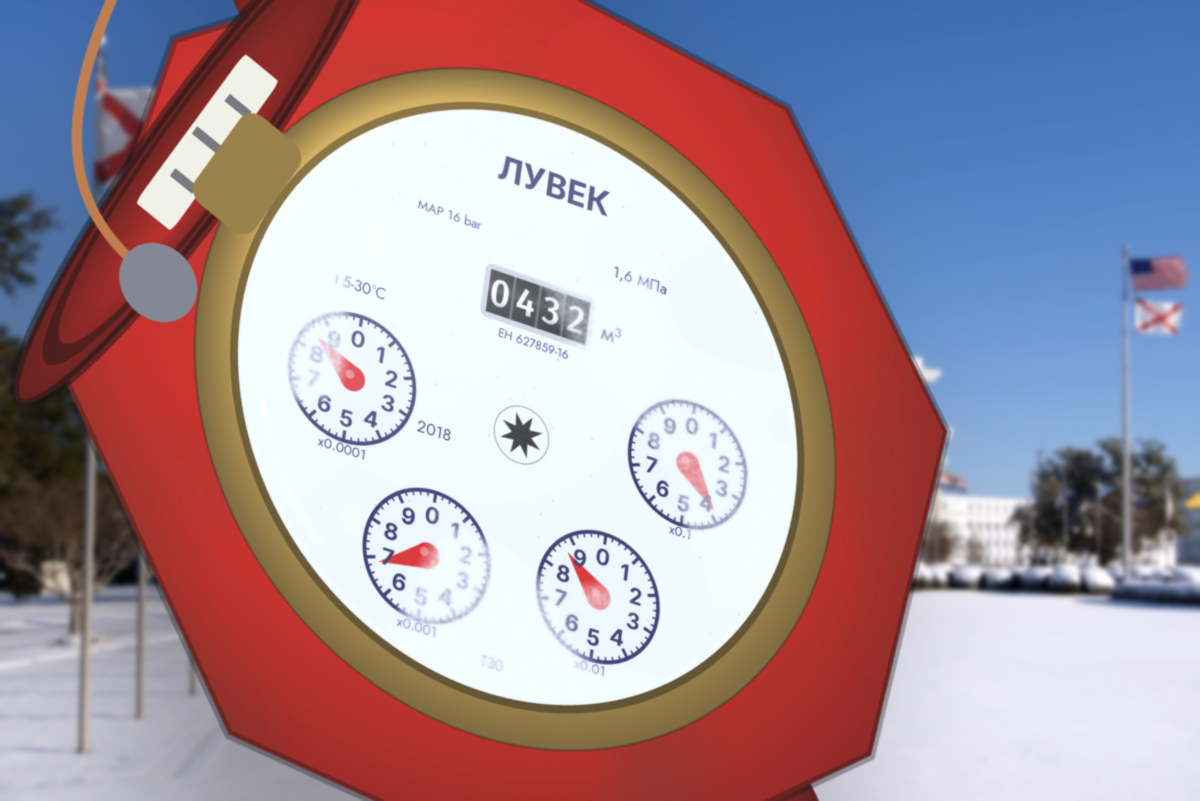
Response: 432.3868 m³
